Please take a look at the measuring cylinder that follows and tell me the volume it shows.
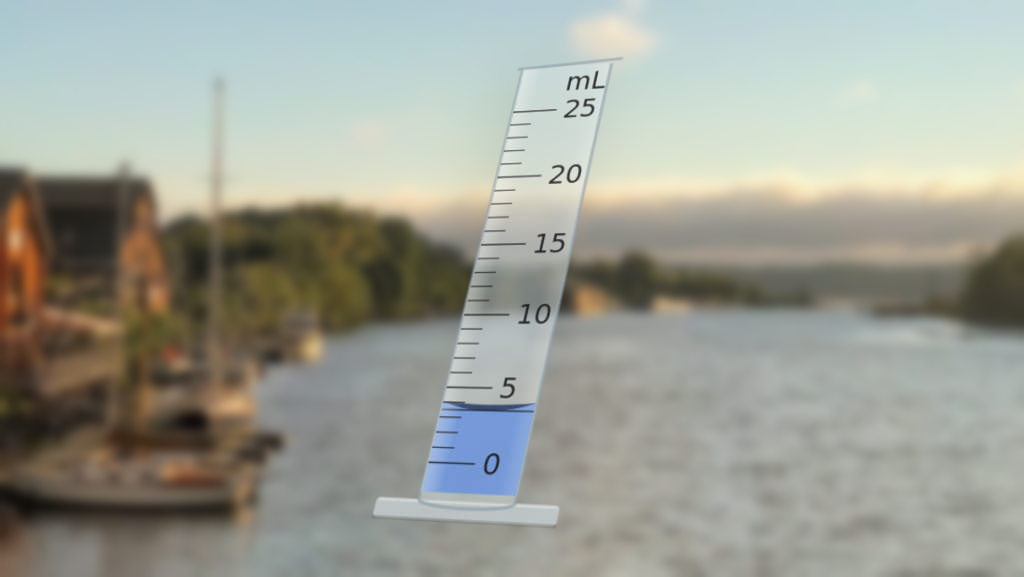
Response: 3.5 mL
